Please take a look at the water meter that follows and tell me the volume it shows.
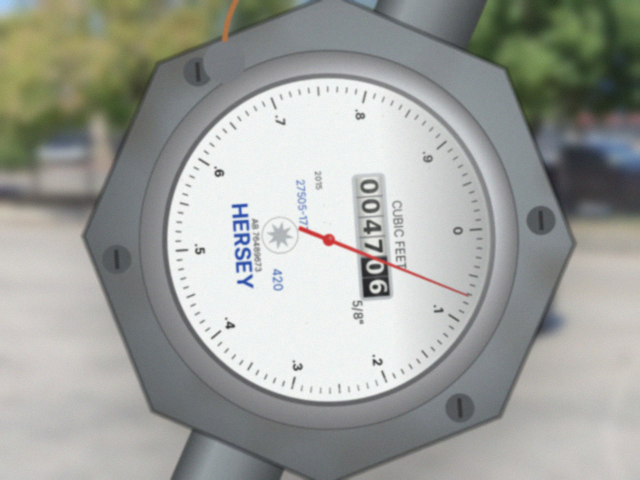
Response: 4706.07 ft³
